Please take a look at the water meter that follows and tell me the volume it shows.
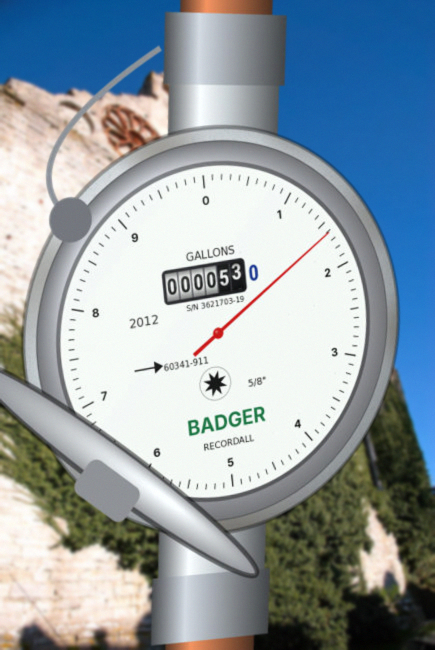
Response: 531.6 gal
